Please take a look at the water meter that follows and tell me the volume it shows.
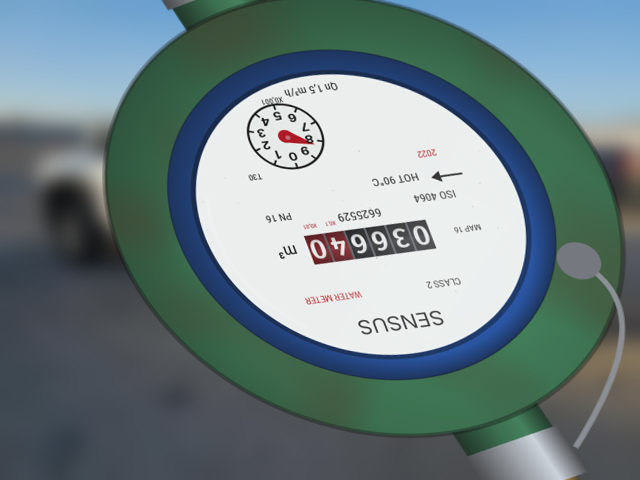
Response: 366.408 m³
